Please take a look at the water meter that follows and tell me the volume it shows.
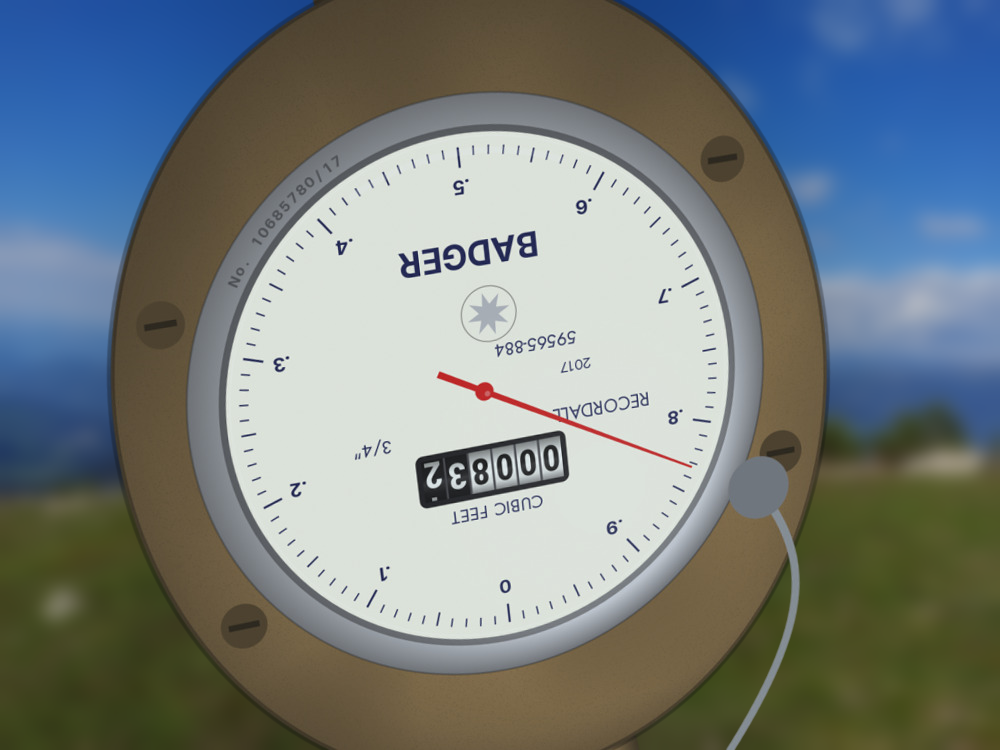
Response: 831.83 ft³
